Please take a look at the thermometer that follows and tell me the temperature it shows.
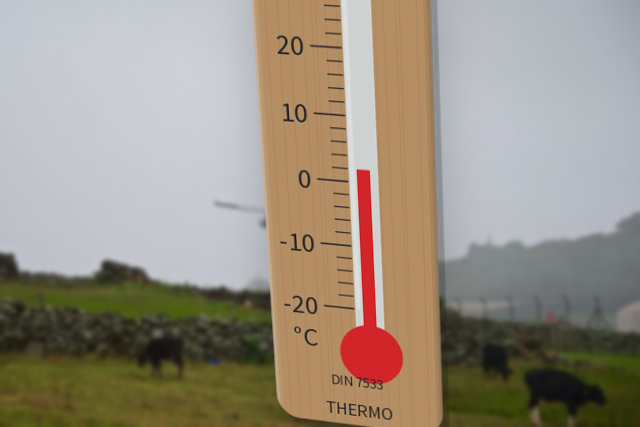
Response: 2 °C
